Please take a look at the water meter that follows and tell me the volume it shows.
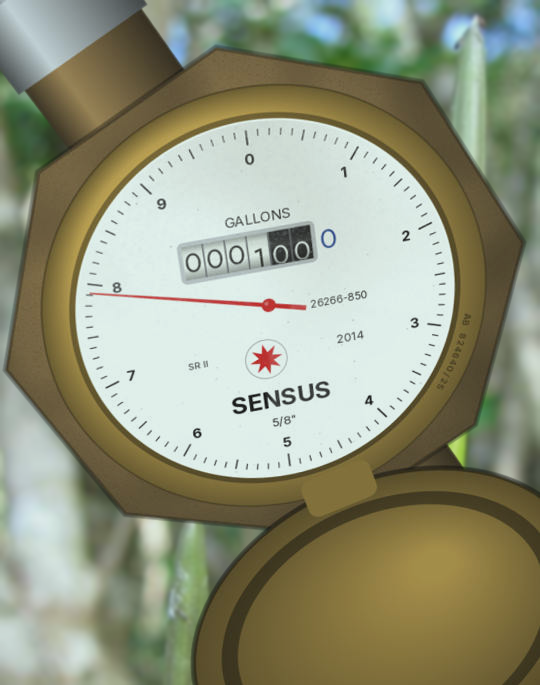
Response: 997.9 gal
